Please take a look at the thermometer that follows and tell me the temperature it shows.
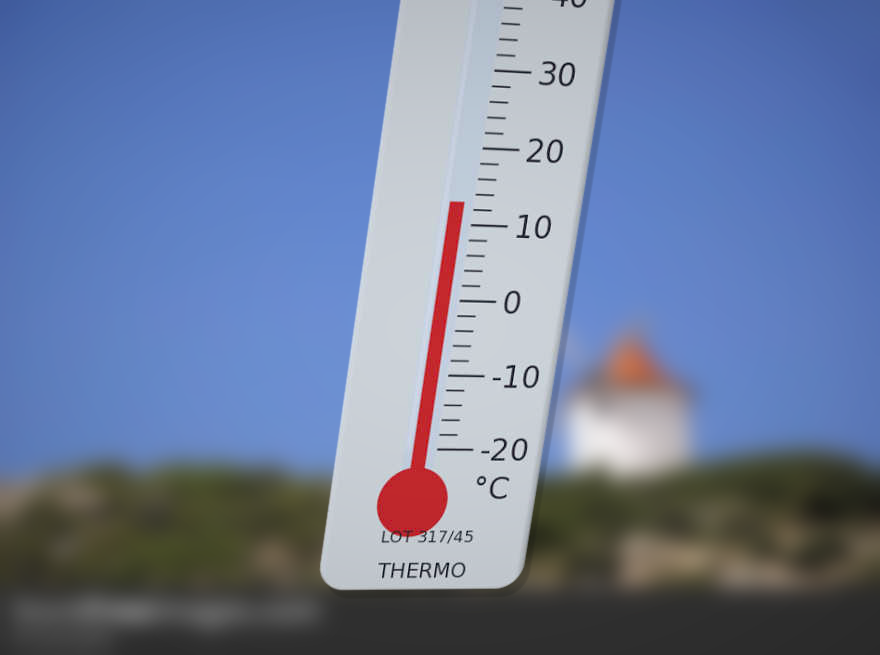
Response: 13 °C
